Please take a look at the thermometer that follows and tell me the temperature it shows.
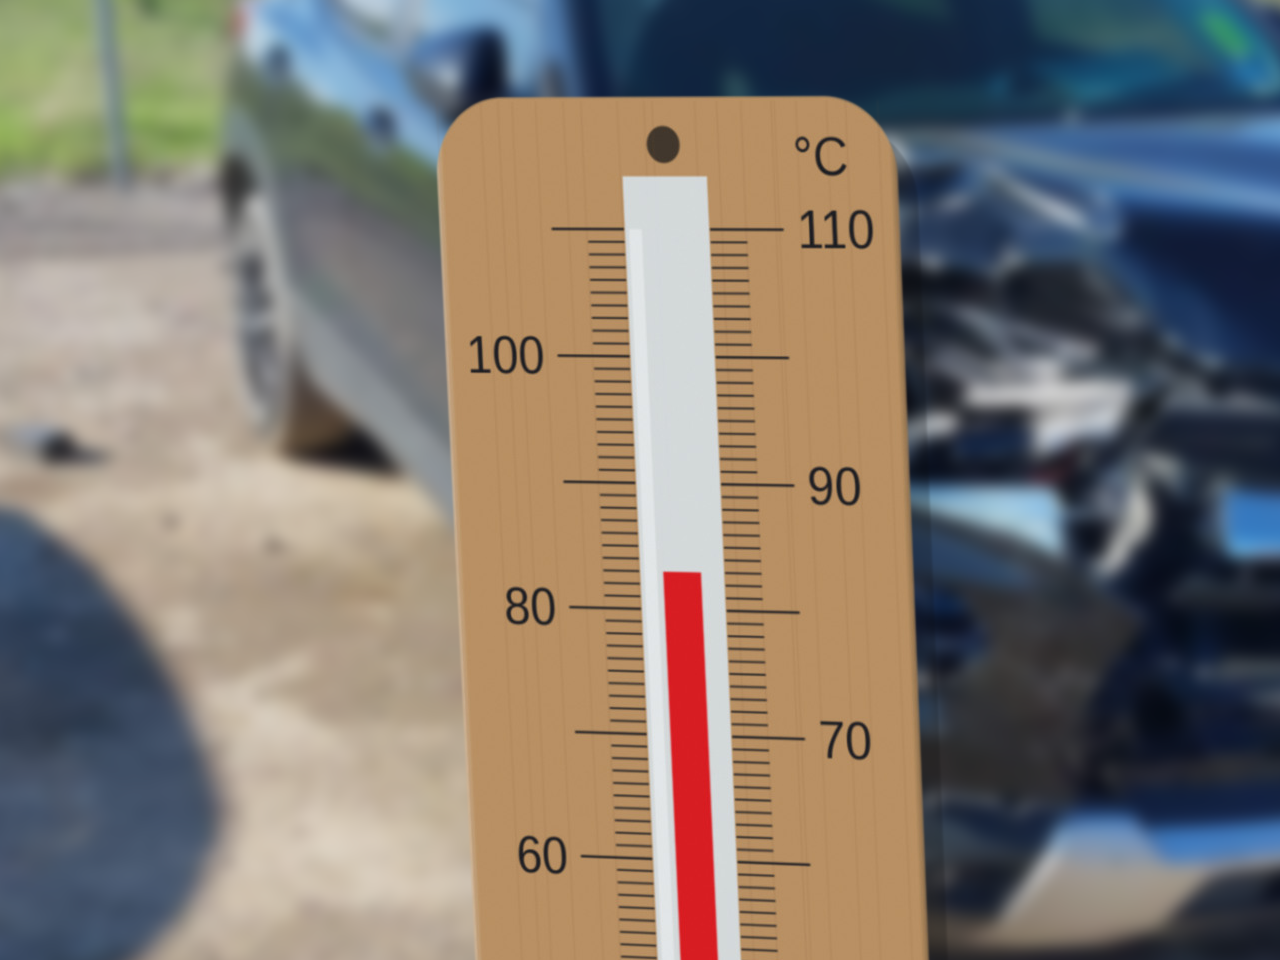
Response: 83 °C
